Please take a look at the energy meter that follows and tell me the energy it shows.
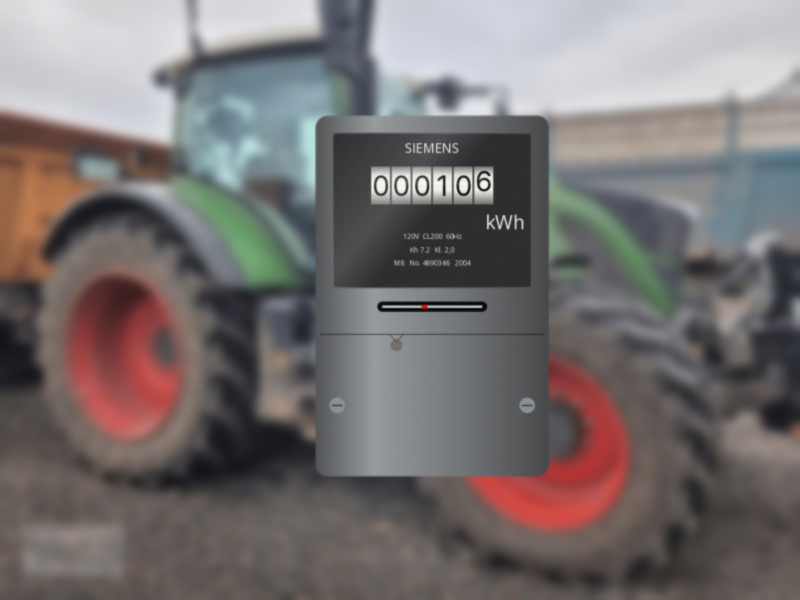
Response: 106 kWh
